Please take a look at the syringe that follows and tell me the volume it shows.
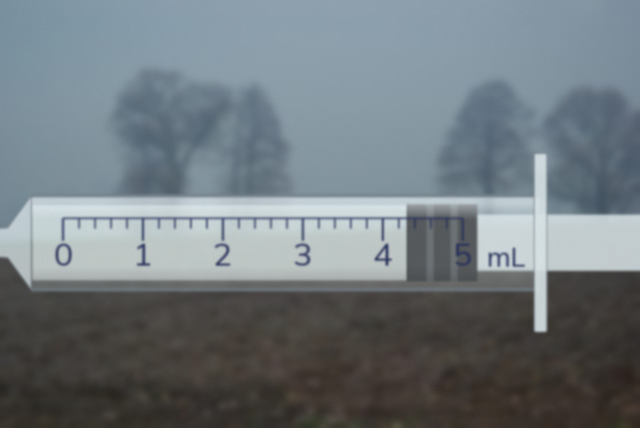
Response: 4.3 mL
